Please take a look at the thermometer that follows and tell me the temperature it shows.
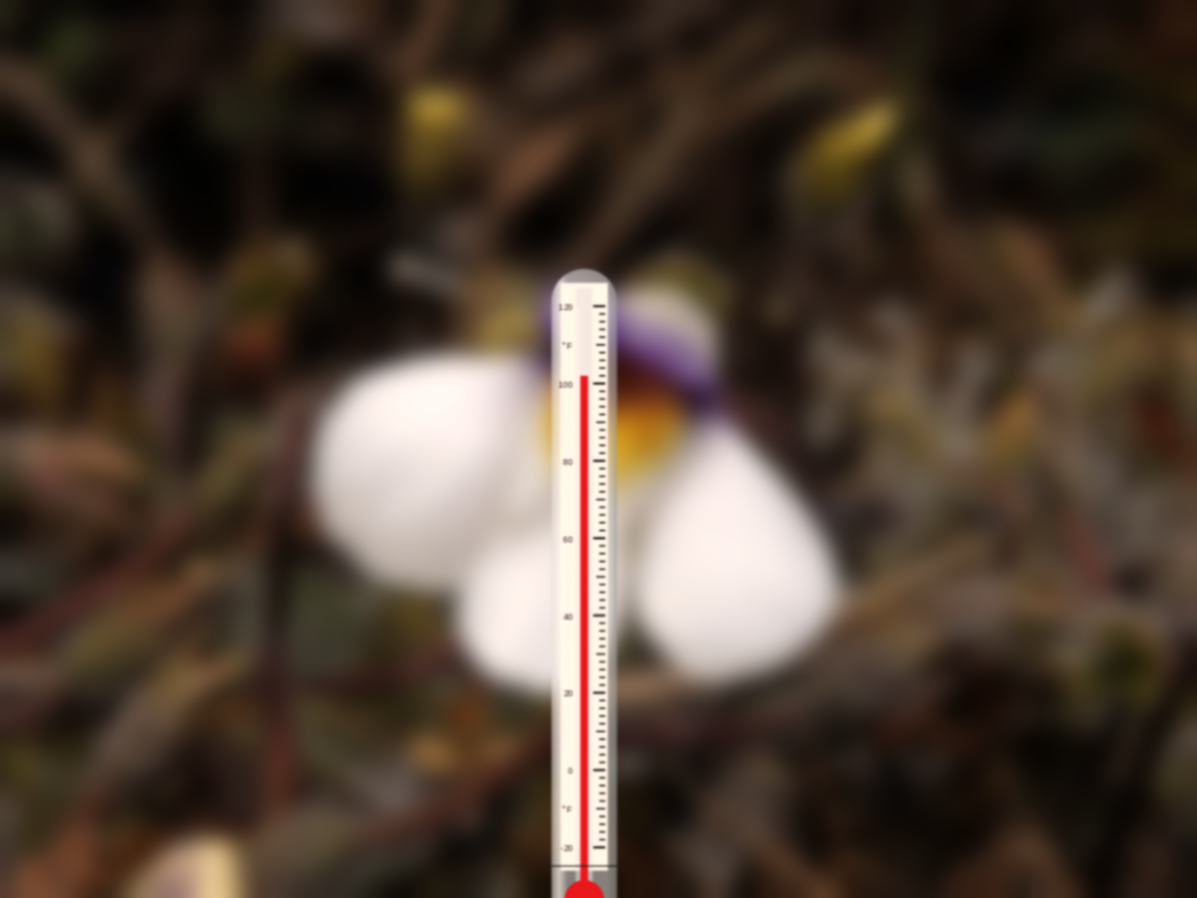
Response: 102 °F
